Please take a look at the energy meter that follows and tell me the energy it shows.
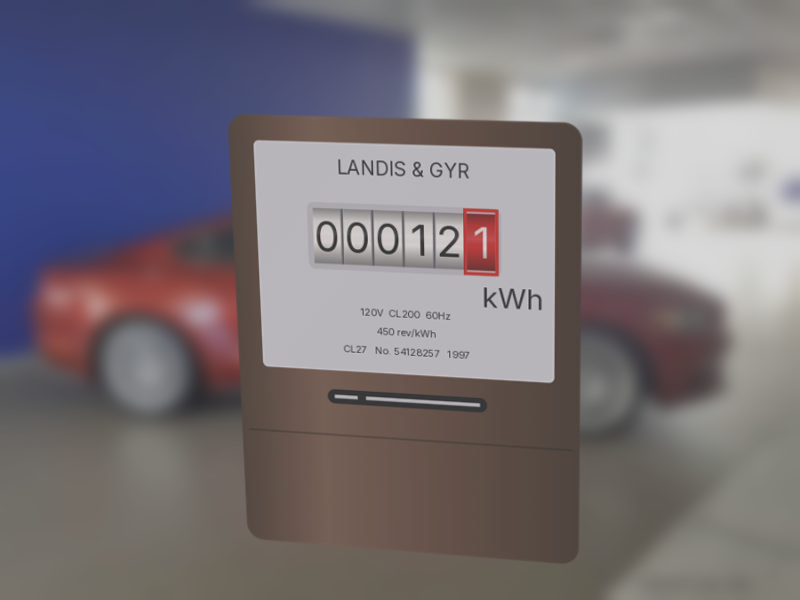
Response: 12.1 kWh
